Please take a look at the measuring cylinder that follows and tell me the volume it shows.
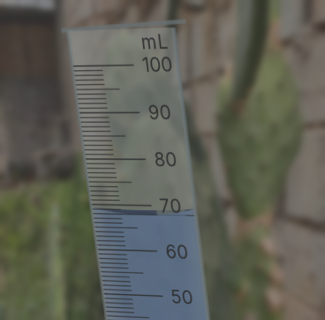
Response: 68 mL
